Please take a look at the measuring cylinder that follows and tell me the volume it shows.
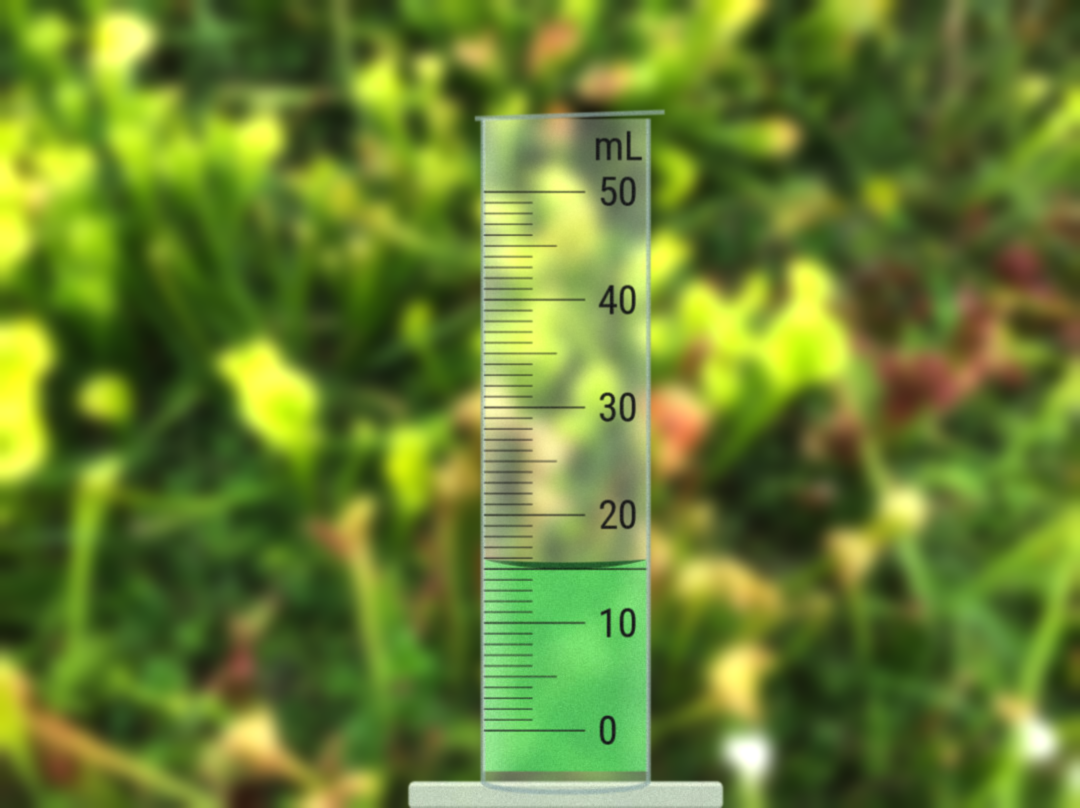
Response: 15 mL
